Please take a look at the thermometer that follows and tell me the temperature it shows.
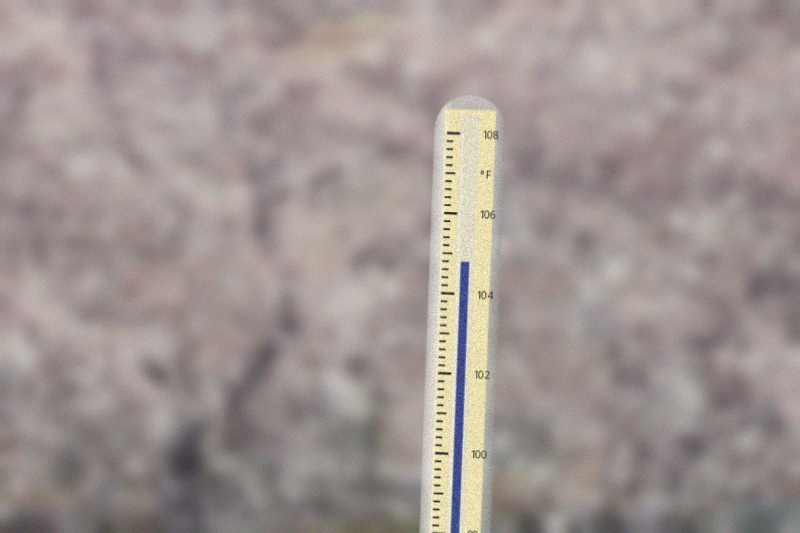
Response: 104.8 °F
